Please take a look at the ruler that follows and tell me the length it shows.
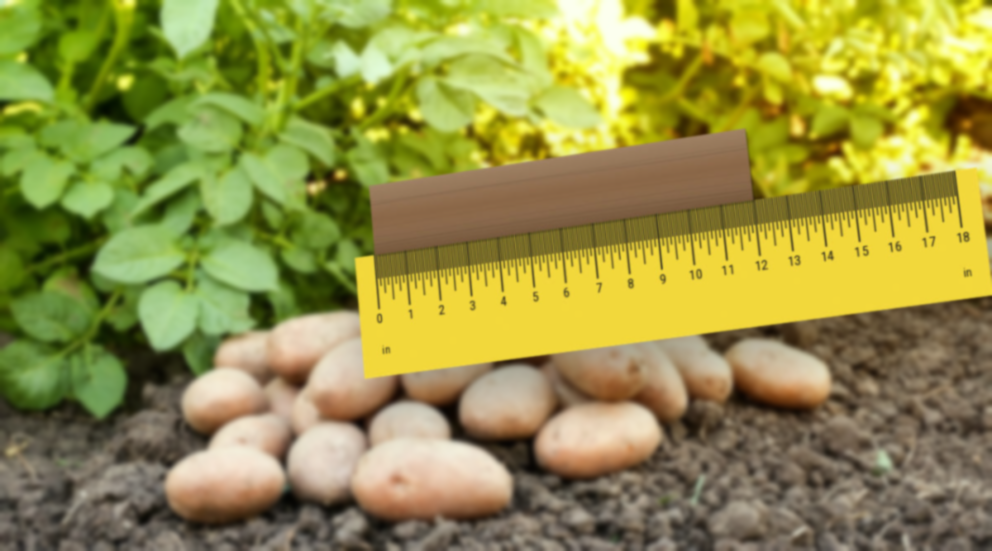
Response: 12 in
